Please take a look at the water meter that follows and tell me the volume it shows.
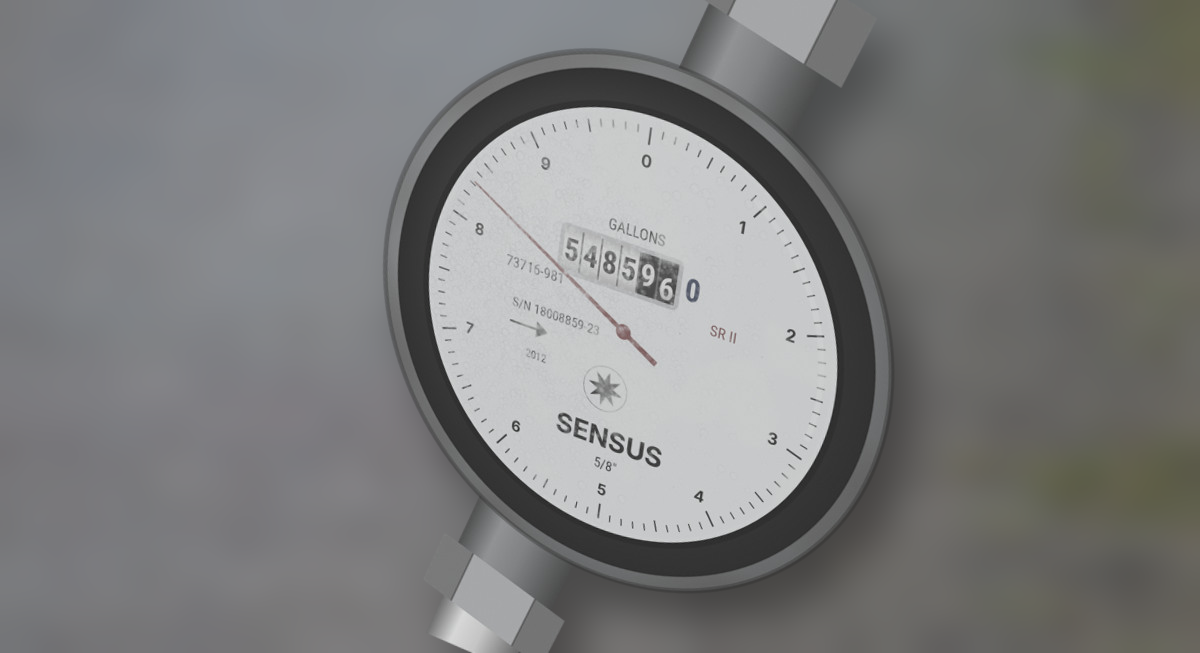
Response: 5485958.3 gal
